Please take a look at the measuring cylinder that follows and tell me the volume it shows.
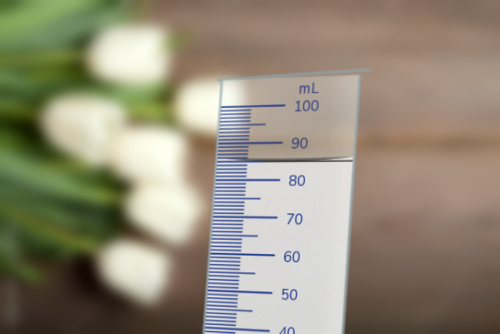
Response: 85 mL
